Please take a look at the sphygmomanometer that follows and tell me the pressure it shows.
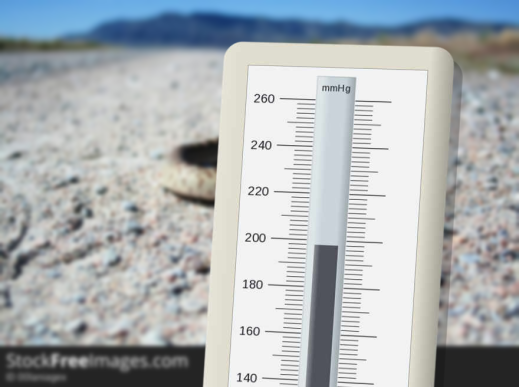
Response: 198 mmHg
